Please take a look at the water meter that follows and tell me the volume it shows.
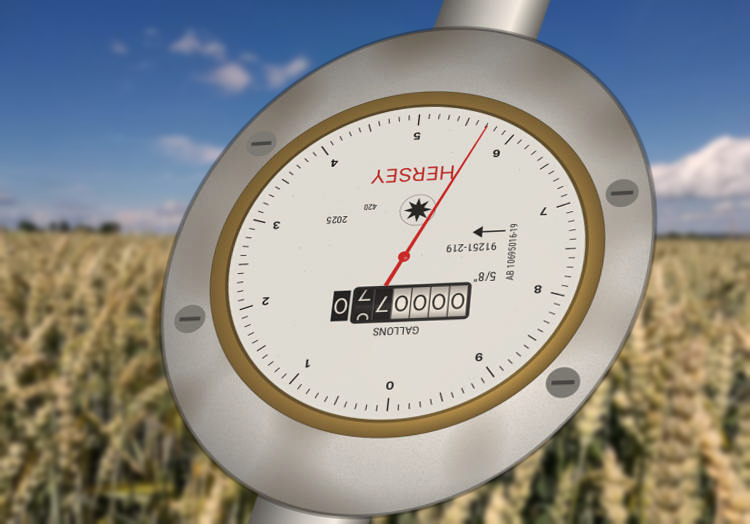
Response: 765.7 gal
